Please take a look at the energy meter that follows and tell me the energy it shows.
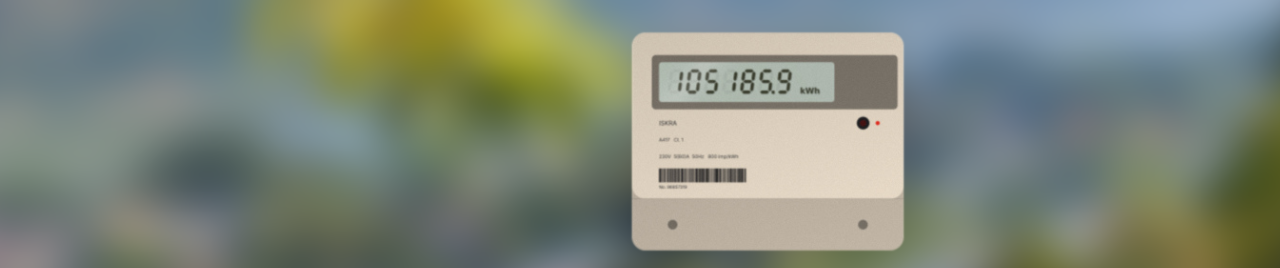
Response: 105185.9 kWh
